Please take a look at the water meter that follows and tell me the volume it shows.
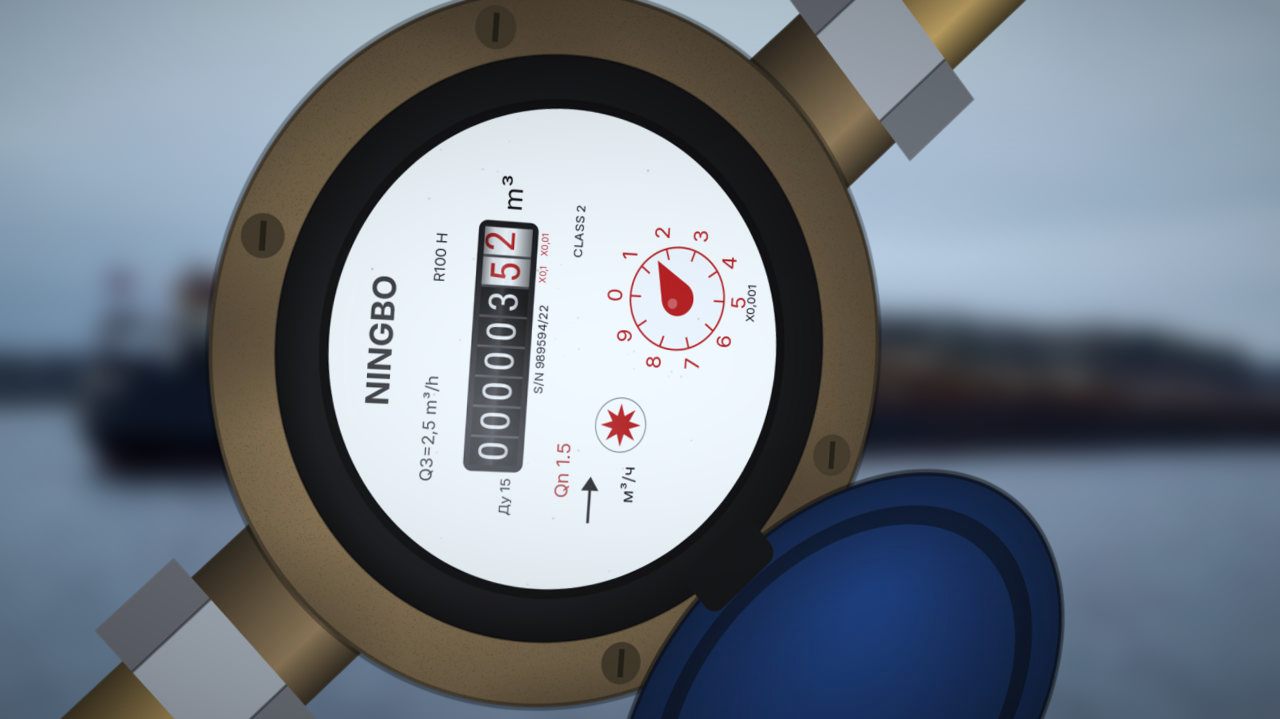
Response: 3.521 m³
